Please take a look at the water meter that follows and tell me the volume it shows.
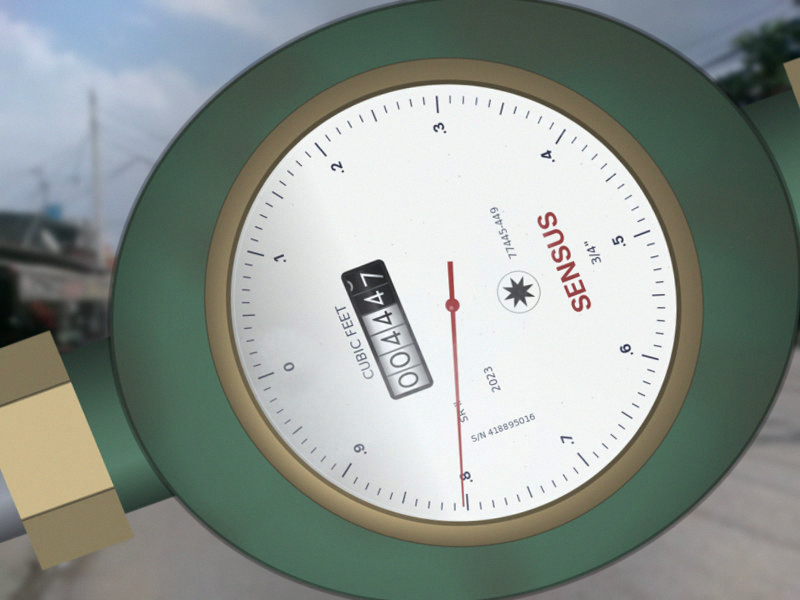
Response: 4446.80 ft³
